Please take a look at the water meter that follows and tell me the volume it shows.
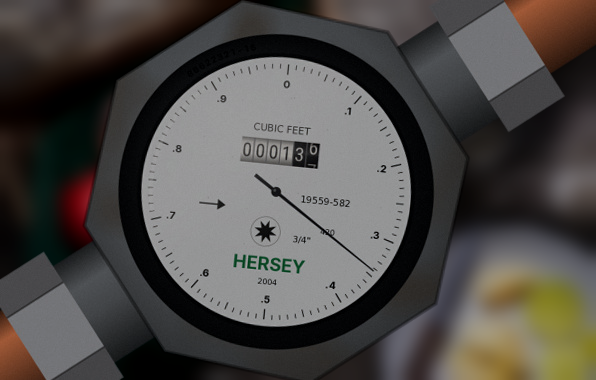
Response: 136.34 ft³
